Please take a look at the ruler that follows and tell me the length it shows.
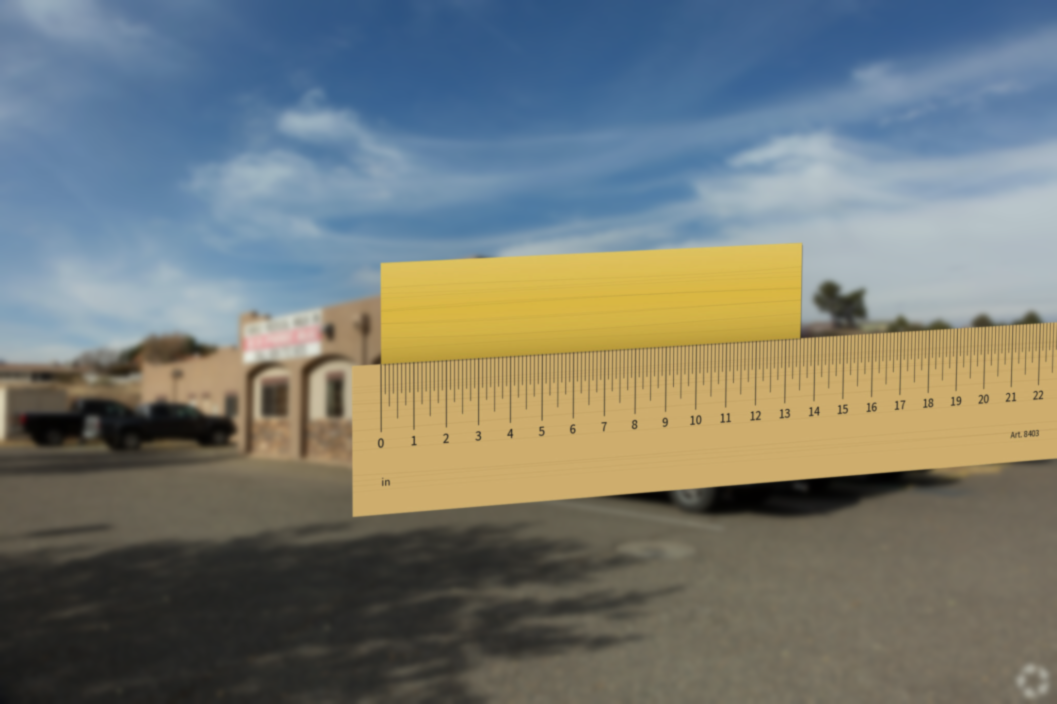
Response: 13.5 in
